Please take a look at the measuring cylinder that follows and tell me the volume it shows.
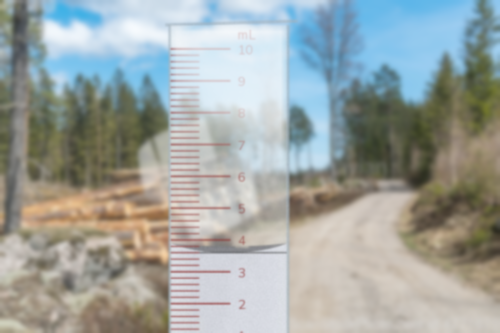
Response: 3.6 mL
